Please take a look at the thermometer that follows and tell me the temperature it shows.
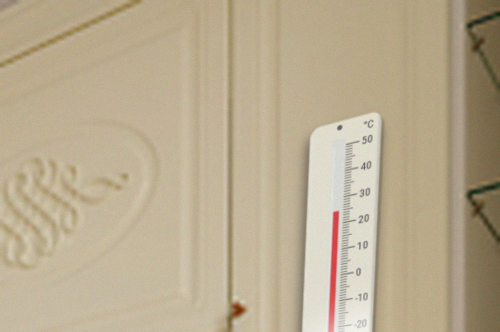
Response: 25 °C
